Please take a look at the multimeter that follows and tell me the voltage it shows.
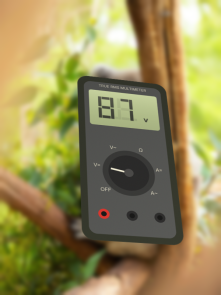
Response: 87 V
